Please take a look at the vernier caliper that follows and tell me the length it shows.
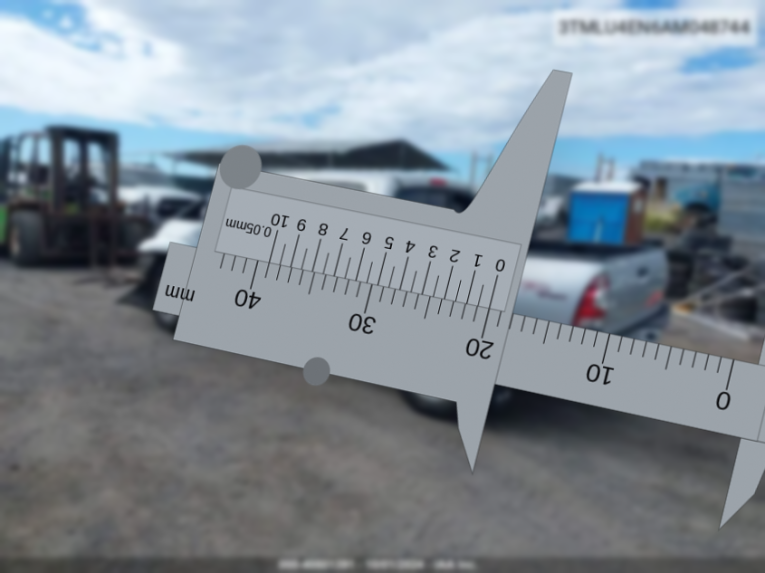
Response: 20.0 mm
